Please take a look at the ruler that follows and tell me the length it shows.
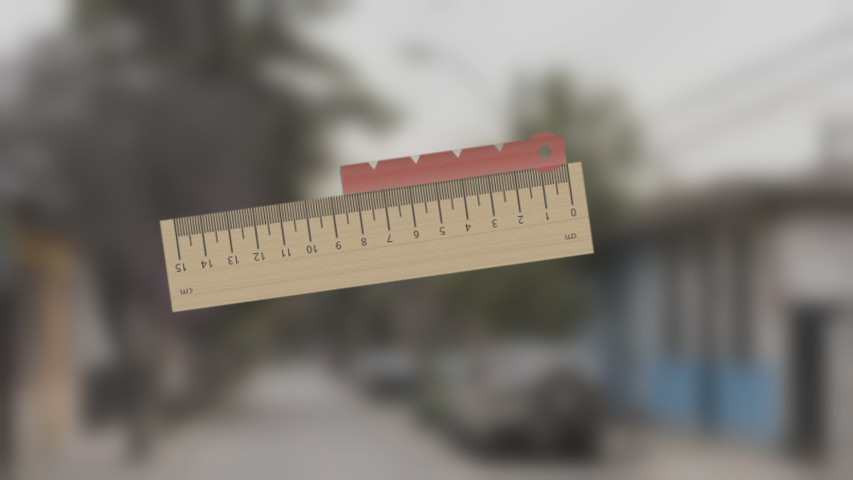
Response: 8.5 cm
